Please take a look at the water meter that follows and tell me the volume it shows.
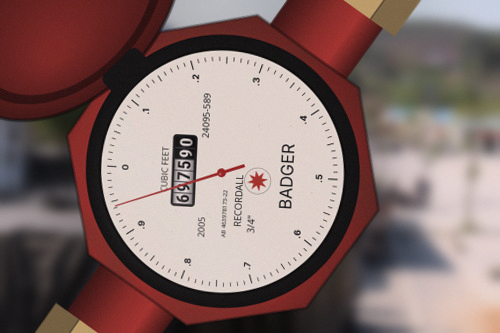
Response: 697589.94 ft³
